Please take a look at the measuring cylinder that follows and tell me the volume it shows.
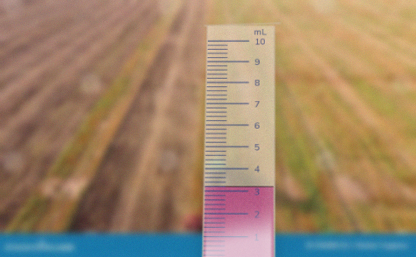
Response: 3.2 mL
